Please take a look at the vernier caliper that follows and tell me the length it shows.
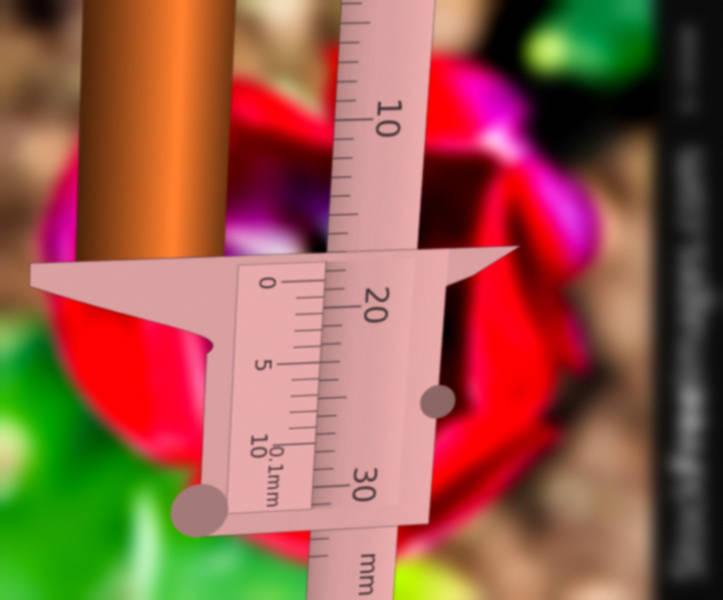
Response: 18.5 mm
